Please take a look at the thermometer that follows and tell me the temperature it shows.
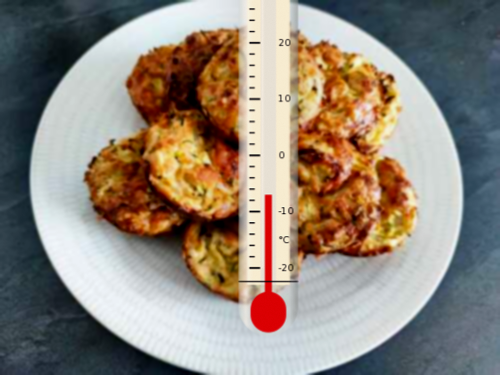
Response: -7 °C
